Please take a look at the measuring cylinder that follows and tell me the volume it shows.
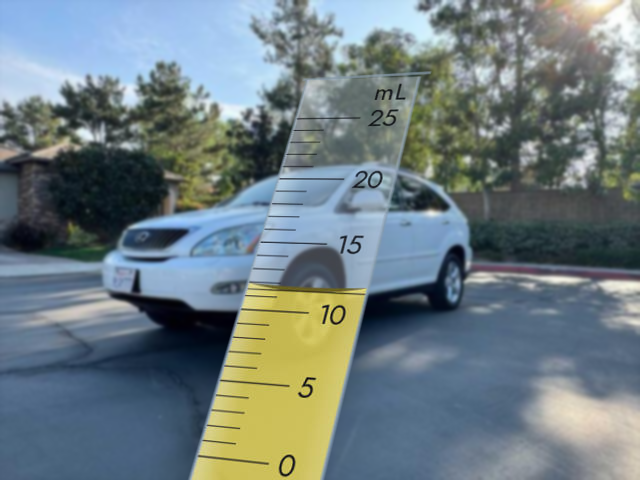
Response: 11.5 mL
